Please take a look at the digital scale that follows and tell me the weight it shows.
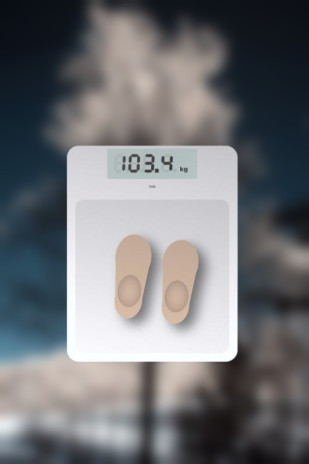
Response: 103.4 kg
